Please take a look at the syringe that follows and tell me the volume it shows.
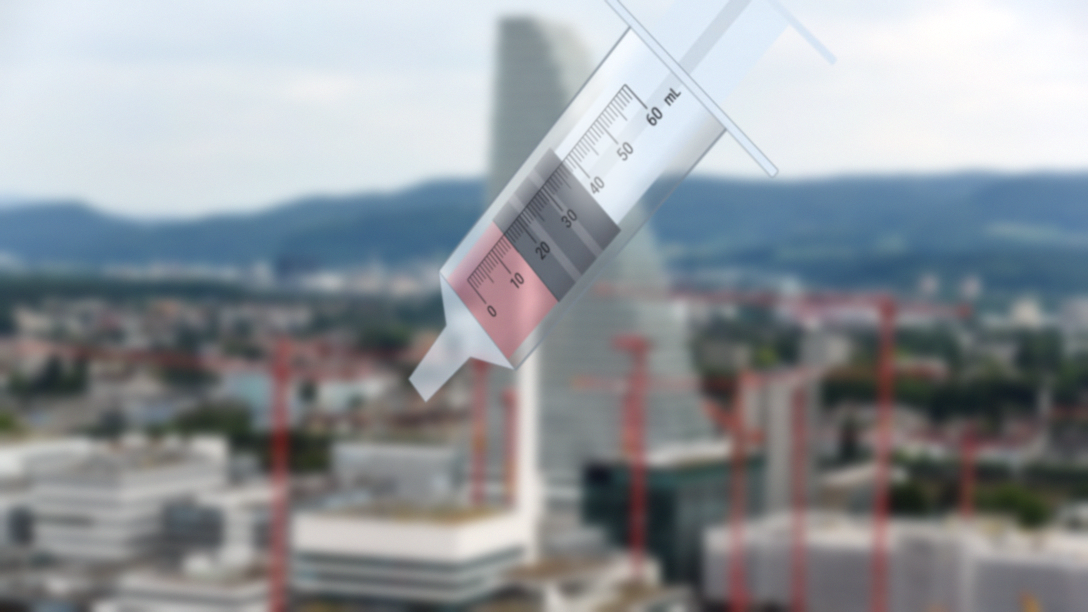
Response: 15 mL
